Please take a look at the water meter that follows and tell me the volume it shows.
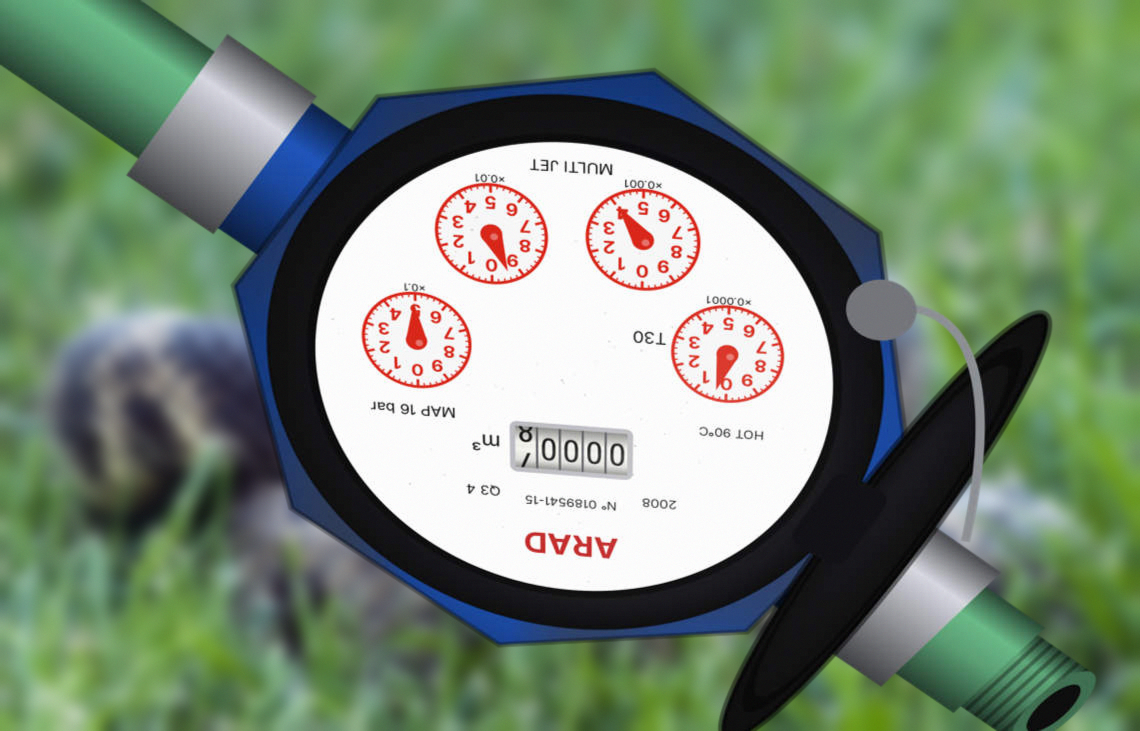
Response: 7.4940 m³
